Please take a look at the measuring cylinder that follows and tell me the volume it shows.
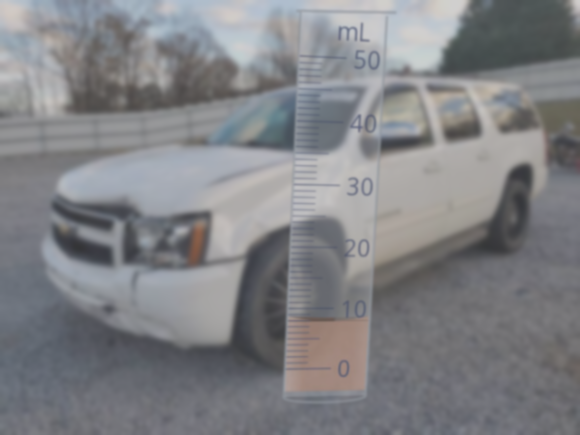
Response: 8 mL
